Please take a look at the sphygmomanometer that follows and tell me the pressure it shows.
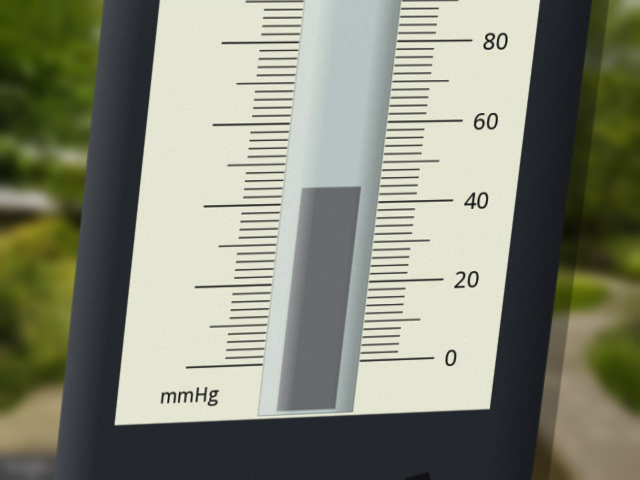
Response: 44 mmHg
